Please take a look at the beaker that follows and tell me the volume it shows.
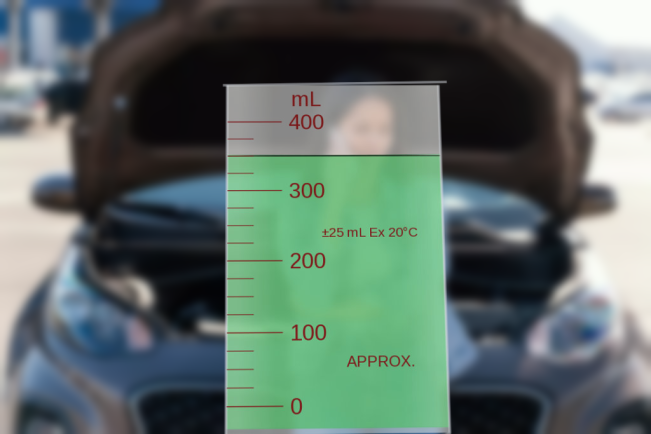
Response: 350 mL
